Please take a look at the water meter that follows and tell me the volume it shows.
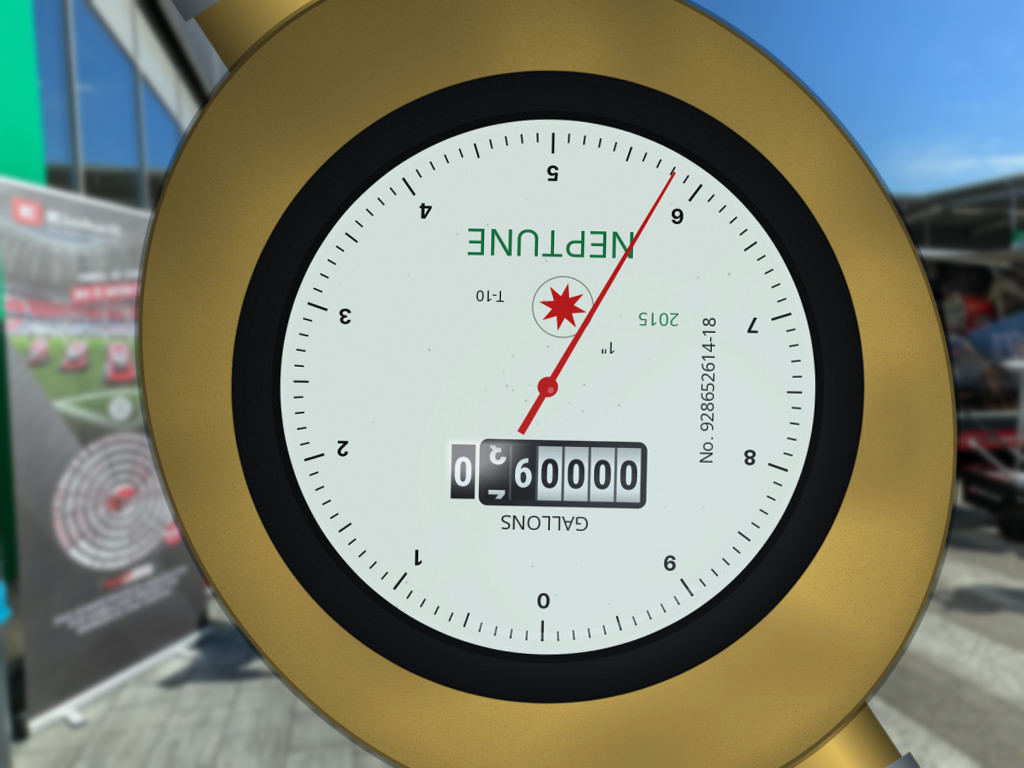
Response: 925.8 gal
